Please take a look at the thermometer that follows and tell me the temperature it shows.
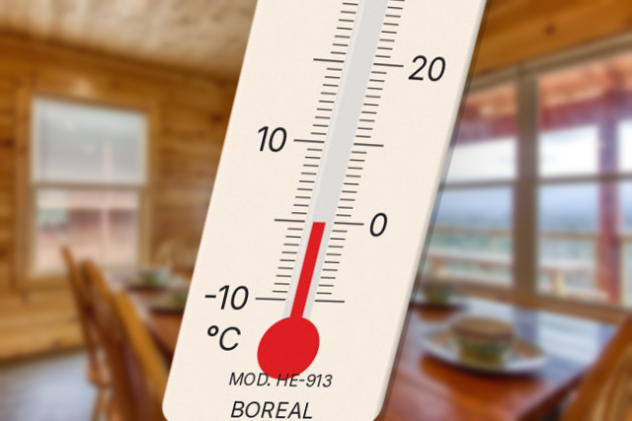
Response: 0 °C
